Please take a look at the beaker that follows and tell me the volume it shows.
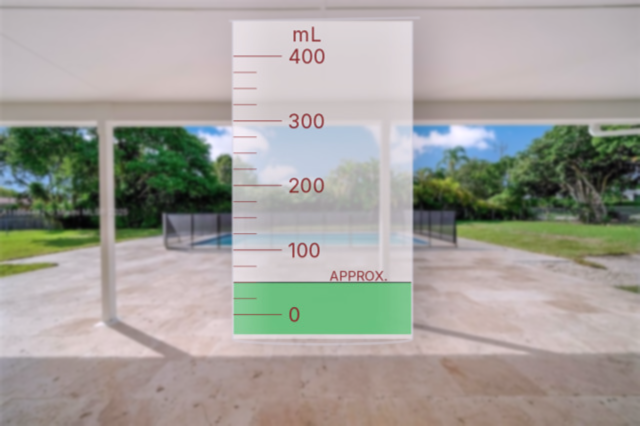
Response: 50 mL
